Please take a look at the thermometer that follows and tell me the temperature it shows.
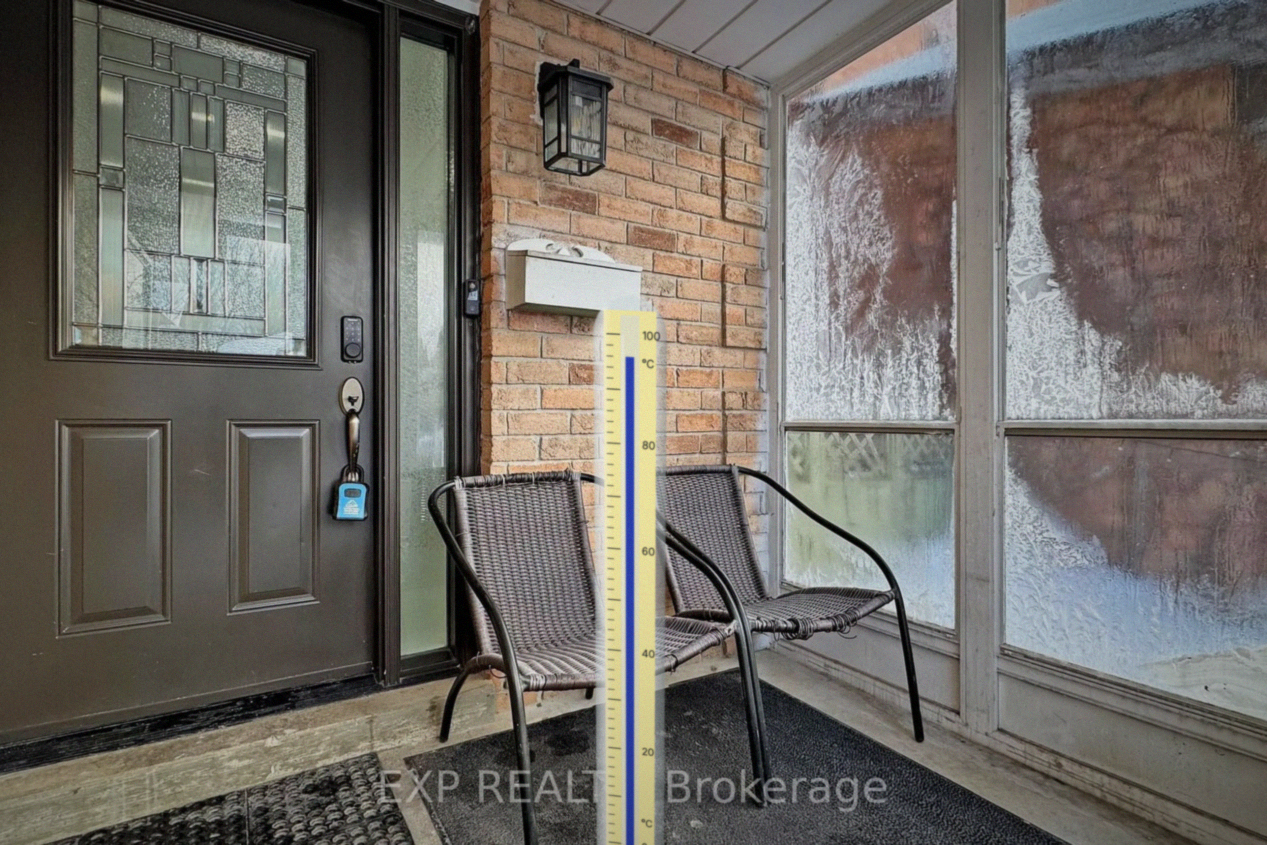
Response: 96 °C
